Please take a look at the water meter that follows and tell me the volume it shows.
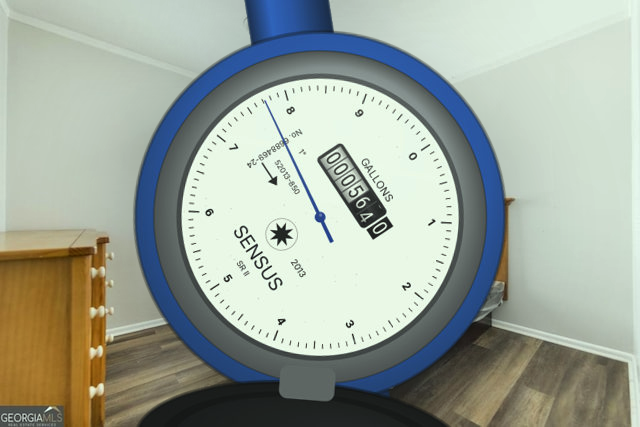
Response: 5637.7 gal
